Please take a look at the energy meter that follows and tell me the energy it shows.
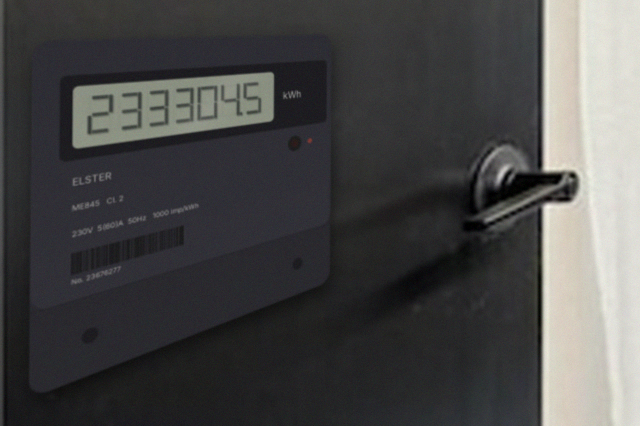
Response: 233304.5 kWh
